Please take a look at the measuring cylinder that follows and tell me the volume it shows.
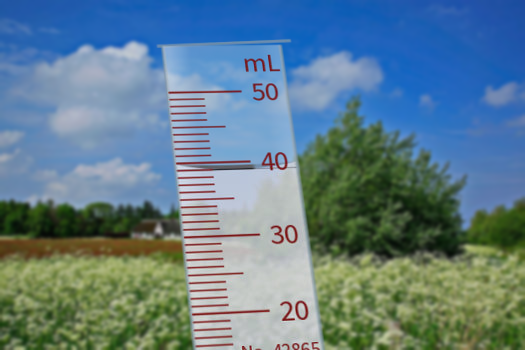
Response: 39 mL
